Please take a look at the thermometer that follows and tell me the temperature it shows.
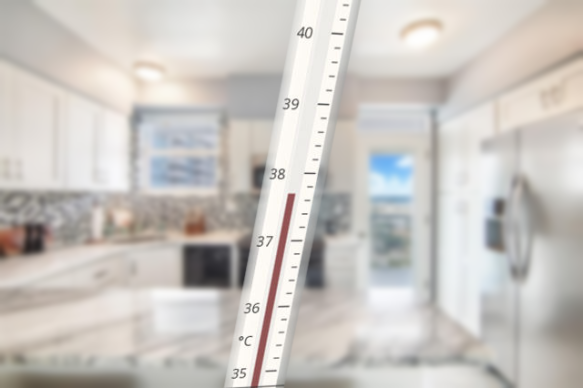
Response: 37.7 °C
